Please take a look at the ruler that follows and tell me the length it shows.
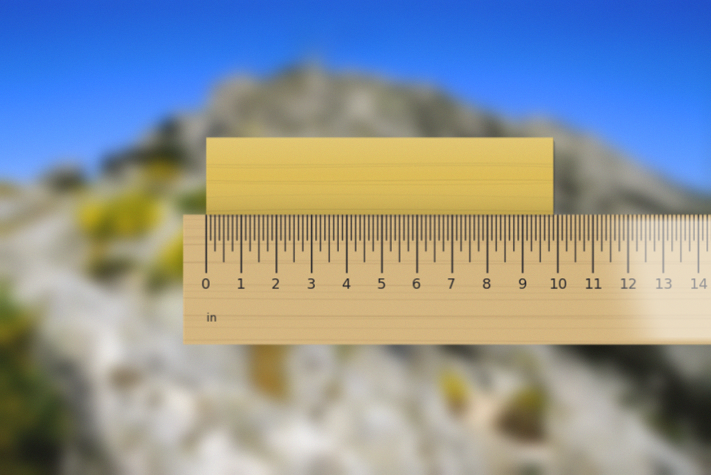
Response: 9.875 in
